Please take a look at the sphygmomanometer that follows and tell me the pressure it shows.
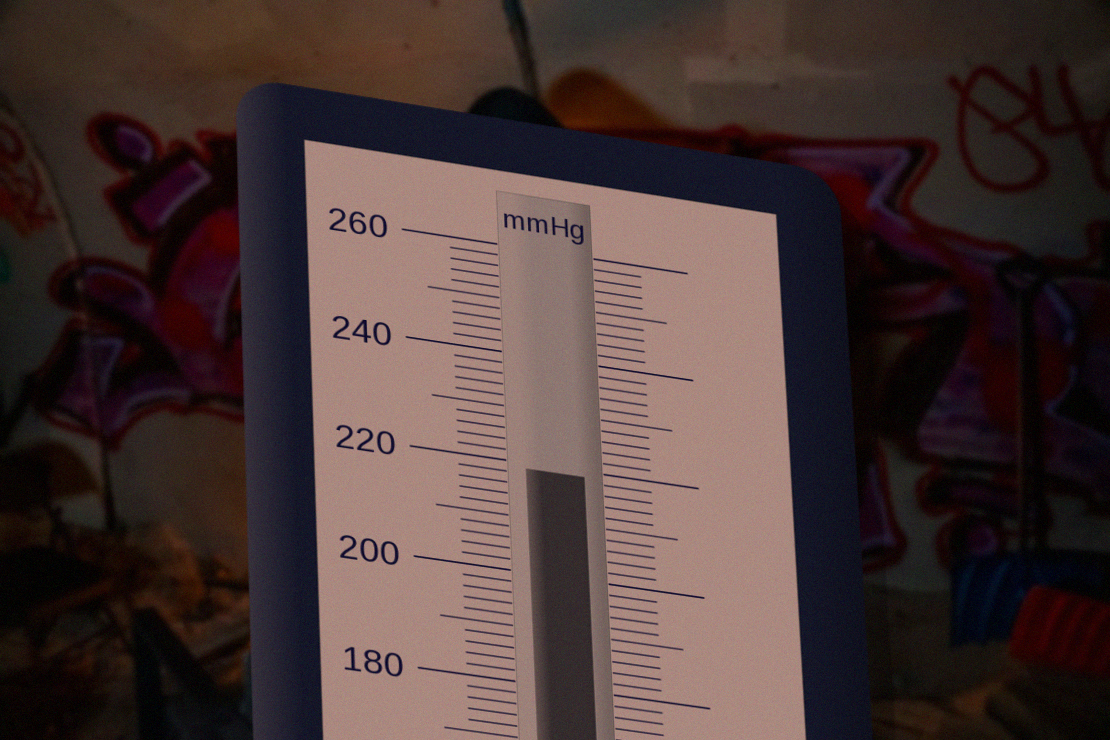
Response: 219 mmHg
